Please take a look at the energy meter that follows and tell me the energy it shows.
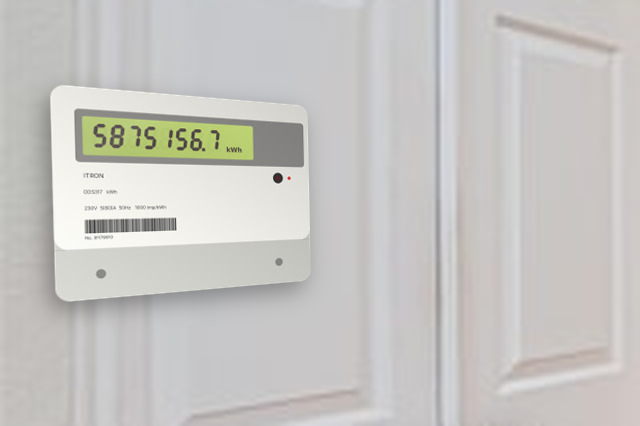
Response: 5875156.7 kWh
